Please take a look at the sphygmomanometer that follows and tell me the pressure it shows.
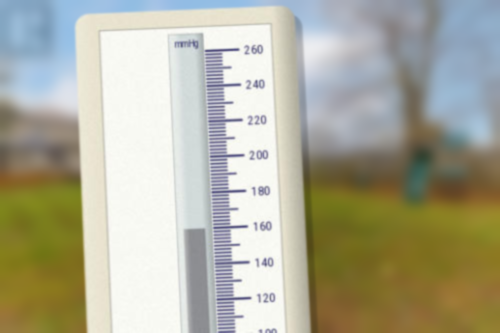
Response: 160 mmHg
